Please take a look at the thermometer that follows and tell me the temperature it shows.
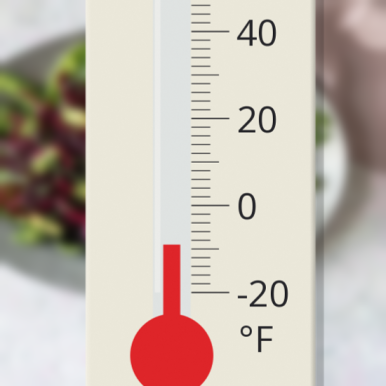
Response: -9 °F
